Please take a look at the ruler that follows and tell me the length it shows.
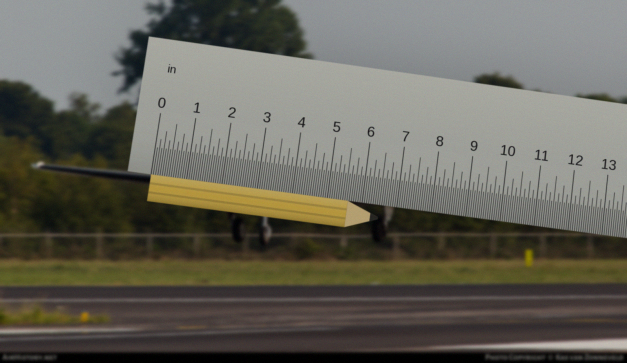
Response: 6.5 in
